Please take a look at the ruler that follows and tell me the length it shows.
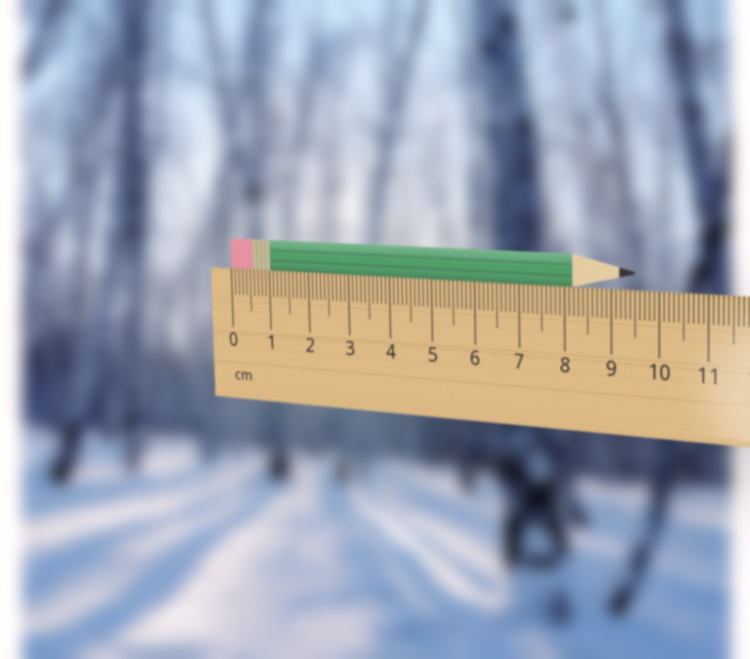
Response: 9.5 cm
